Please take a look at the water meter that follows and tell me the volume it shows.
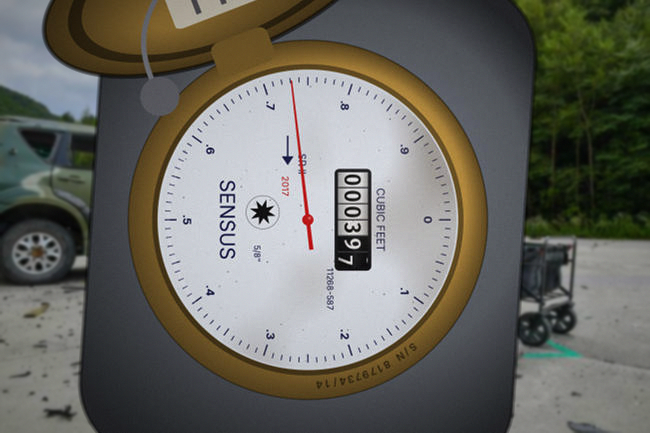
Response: 396.73 ft³
